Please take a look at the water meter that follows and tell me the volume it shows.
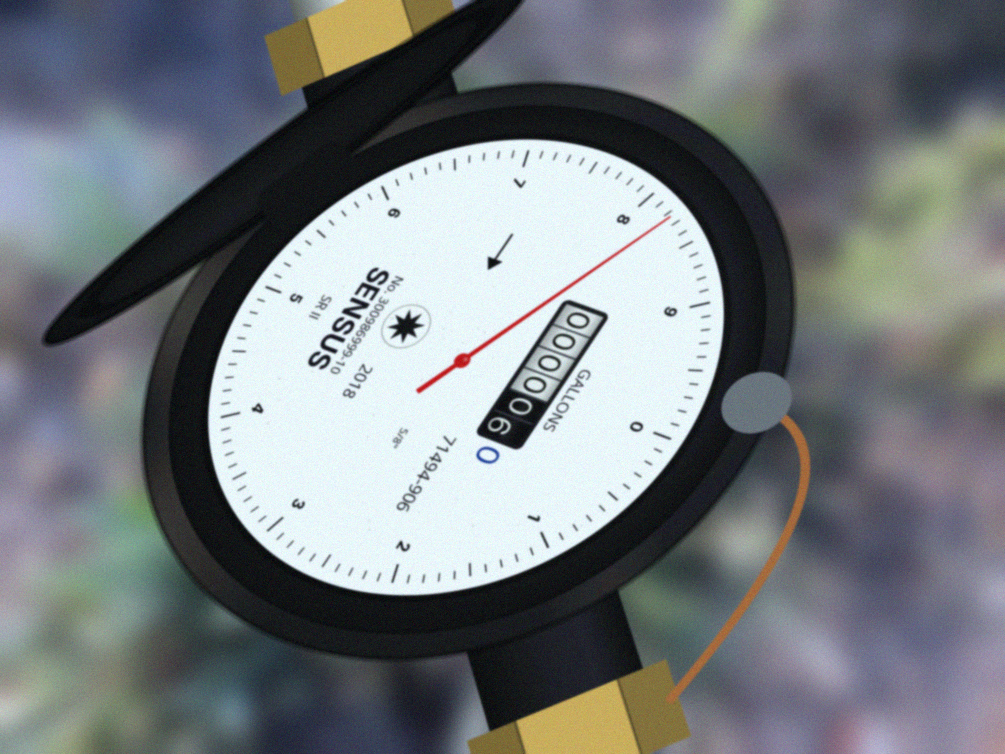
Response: 58.2 gal
